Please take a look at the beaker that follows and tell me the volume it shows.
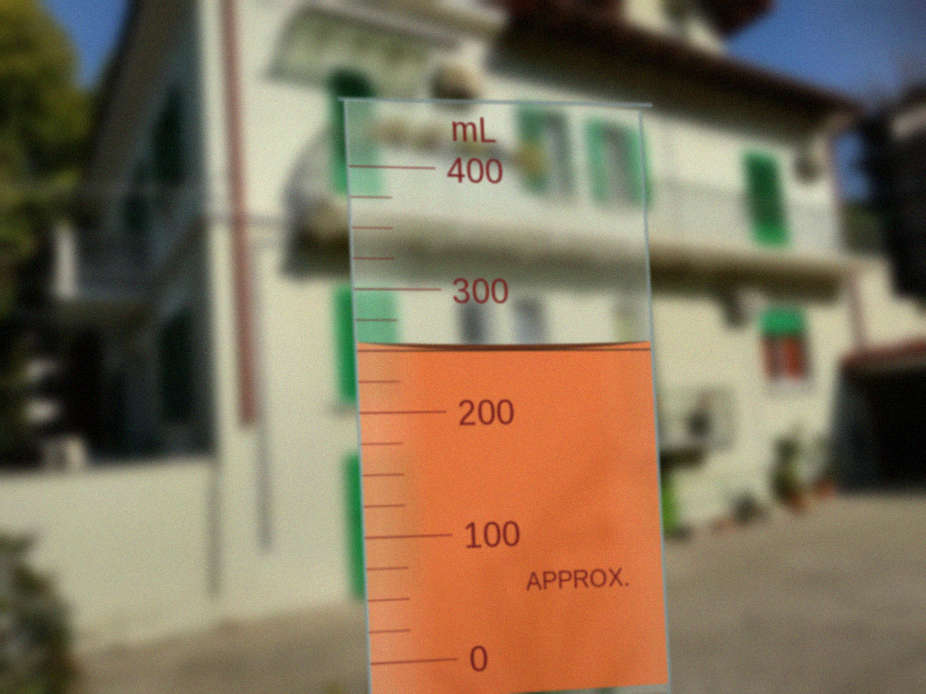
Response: 250 mL
